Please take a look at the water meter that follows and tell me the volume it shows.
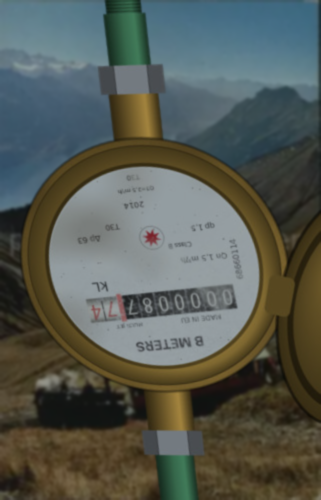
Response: 87.74 kL
